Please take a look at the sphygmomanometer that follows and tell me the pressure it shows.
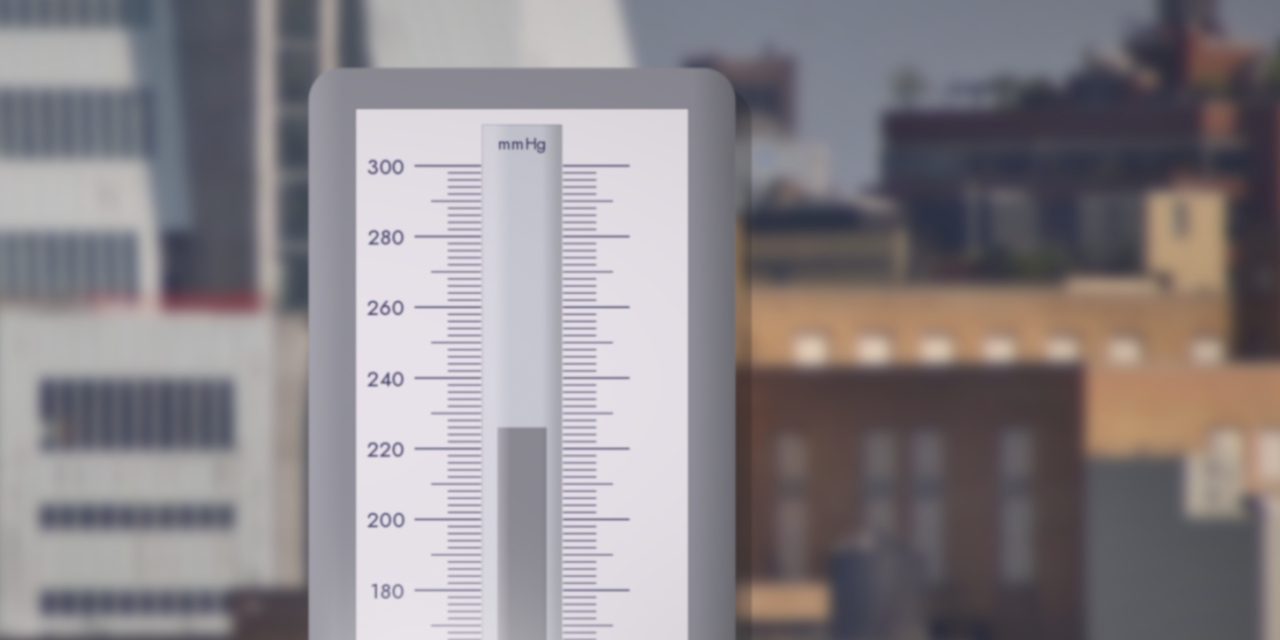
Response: 226 mmHg
